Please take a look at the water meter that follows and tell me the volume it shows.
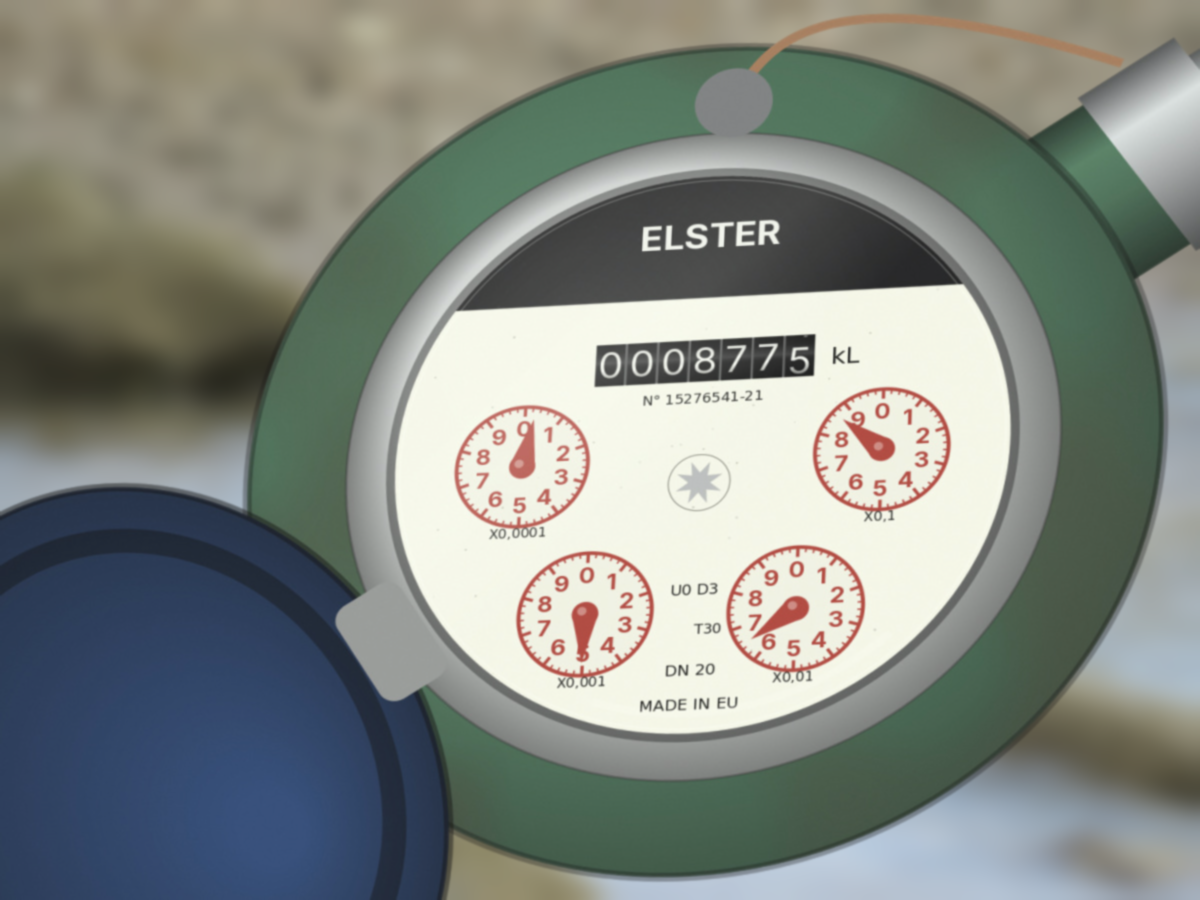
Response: 8774.8650 kL
